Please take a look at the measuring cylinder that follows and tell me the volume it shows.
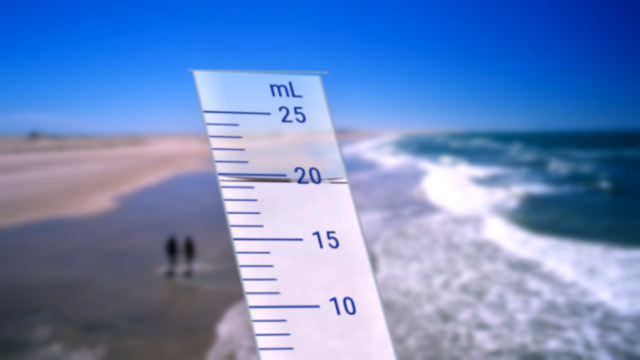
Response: 19.5 mL
